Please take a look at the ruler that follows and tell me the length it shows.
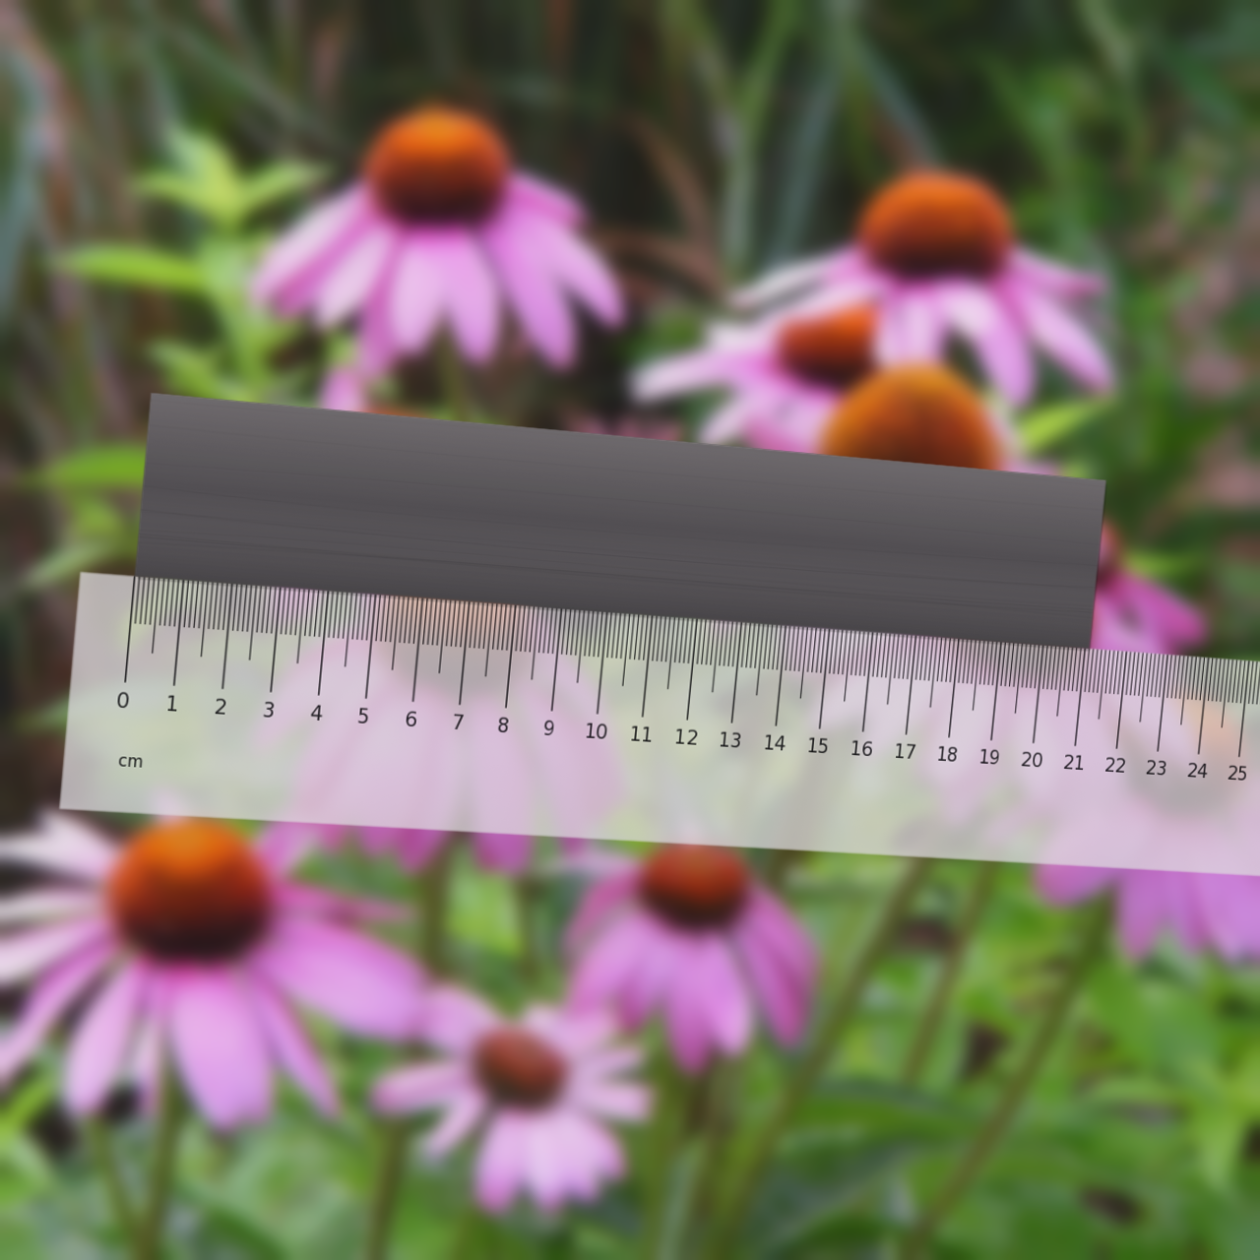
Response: 21.1 cm
